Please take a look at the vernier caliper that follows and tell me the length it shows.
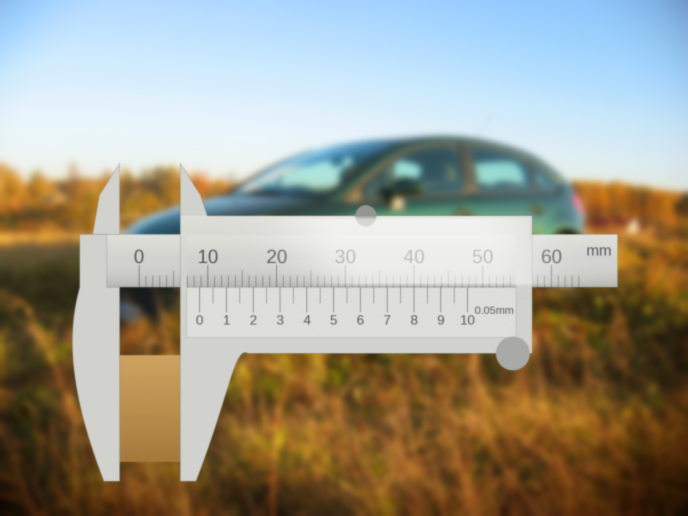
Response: 8.8 mm
